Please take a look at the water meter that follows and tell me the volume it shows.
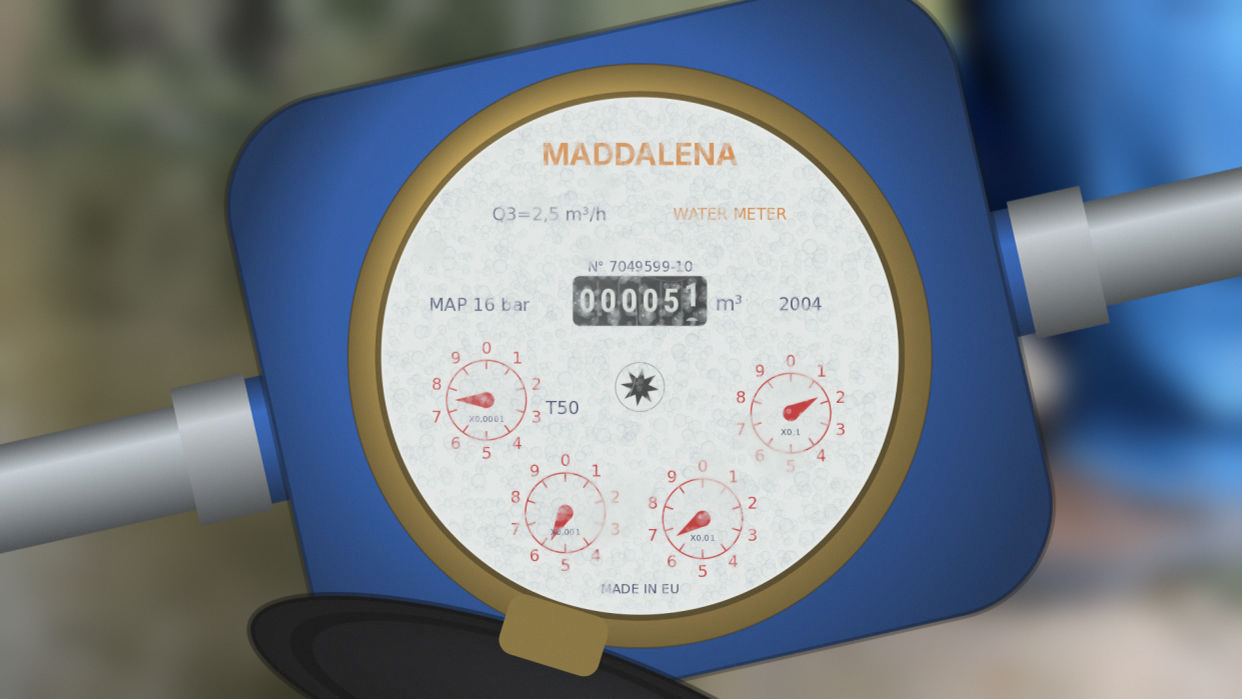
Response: 51.1657 m³
